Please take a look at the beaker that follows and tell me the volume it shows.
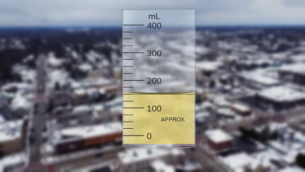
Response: 150 mL
